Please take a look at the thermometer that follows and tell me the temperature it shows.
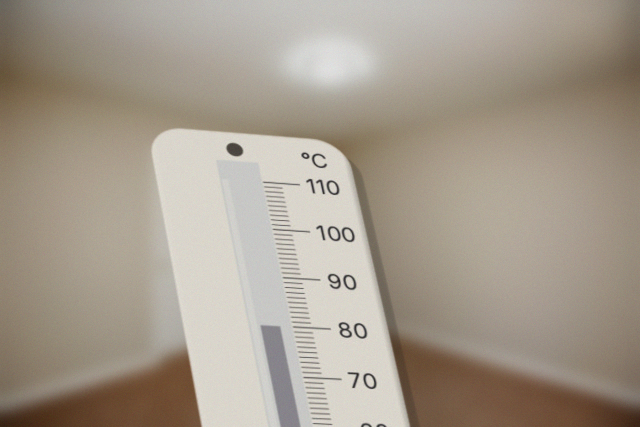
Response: 80 °C
